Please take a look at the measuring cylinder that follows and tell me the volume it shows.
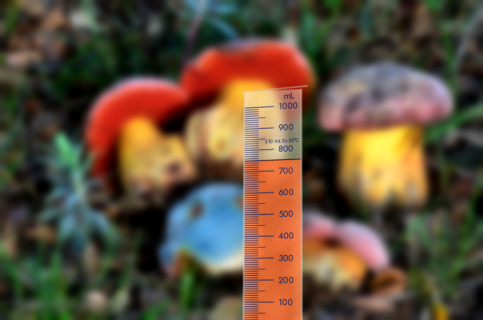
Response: 750 mL
